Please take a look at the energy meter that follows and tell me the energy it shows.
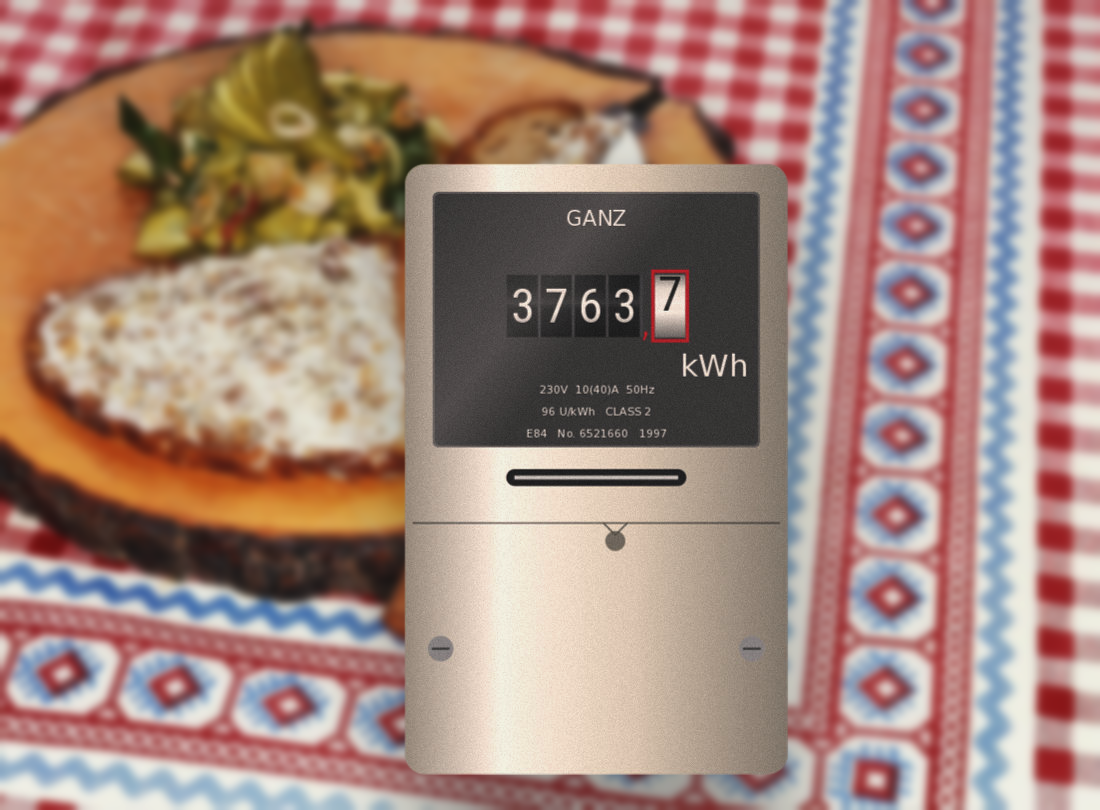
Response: 3763.7 kWh
